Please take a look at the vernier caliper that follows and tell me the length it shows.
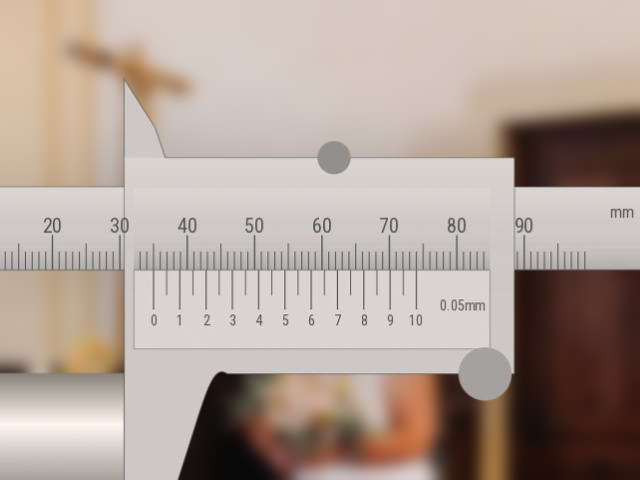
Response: 35.0 mm
